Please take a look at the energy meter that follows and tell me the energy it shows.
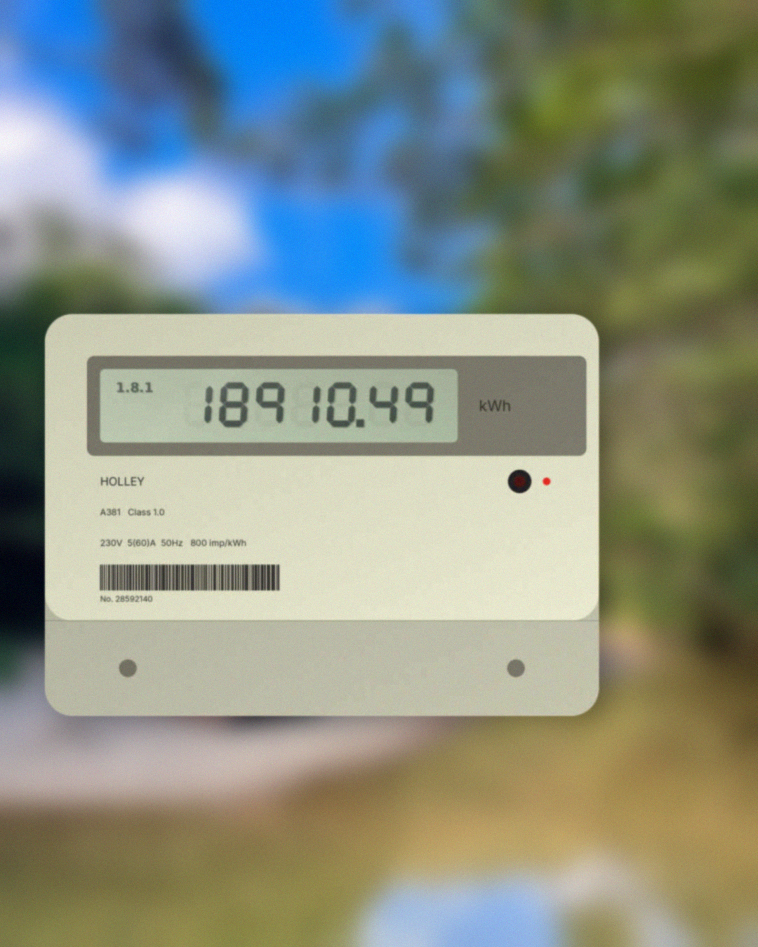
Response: 18910.49 kWh
